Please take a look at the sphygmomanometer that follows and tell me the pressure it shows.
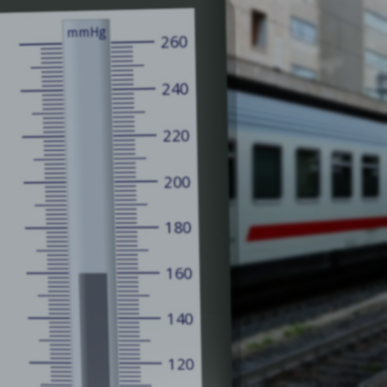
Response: 160 mmHg
